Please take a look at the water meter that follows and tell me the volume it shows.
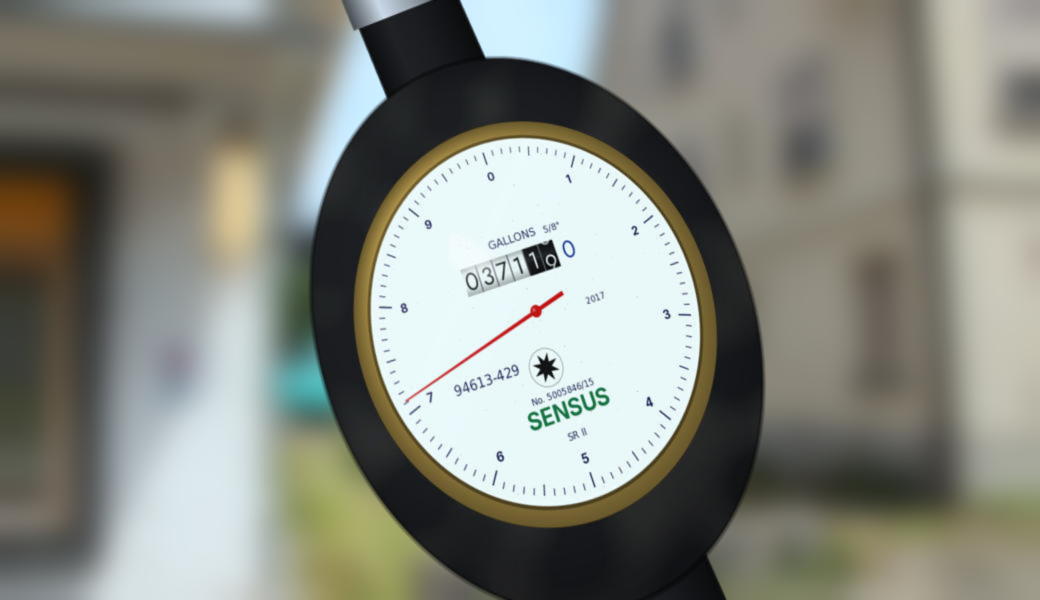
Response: 371187.1 gal
